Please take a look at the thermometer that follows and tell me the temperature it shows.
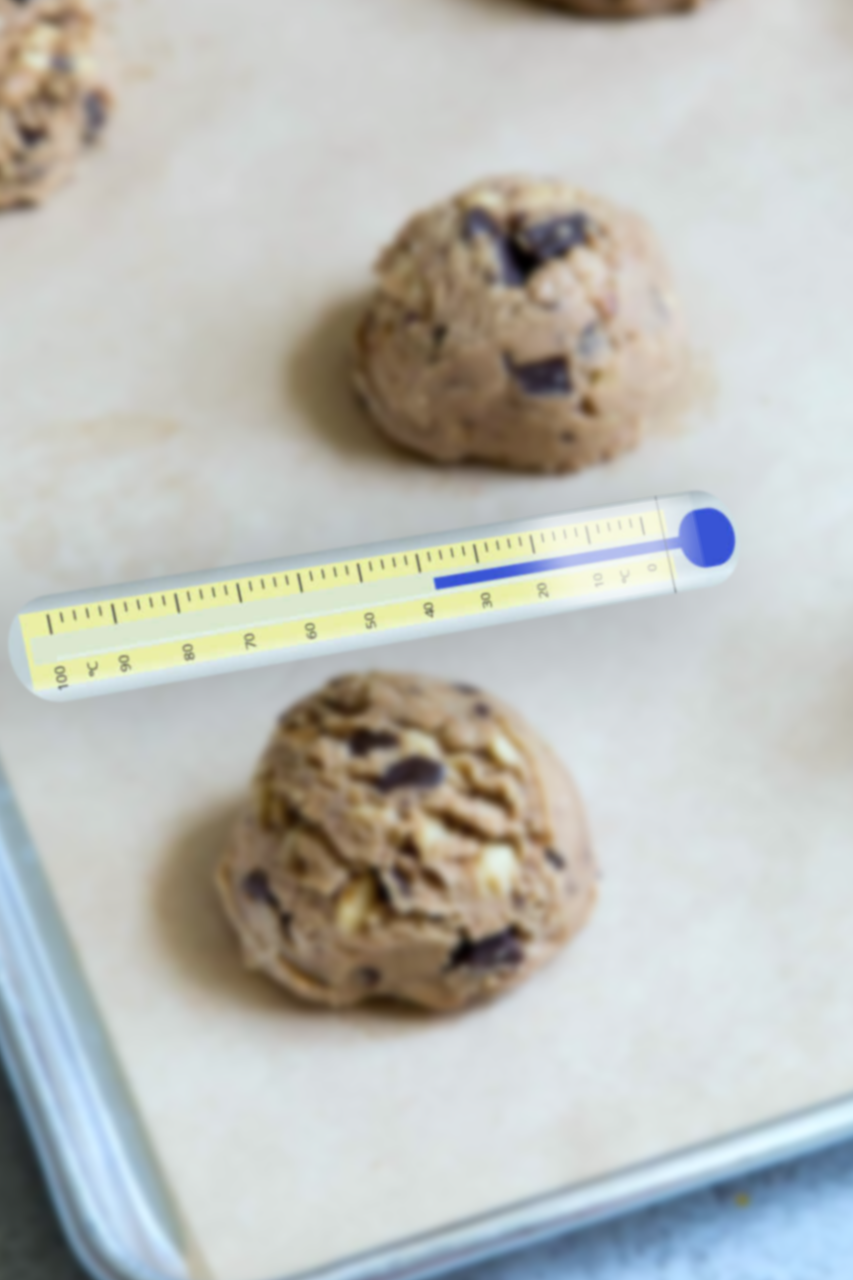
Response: 38 °C
